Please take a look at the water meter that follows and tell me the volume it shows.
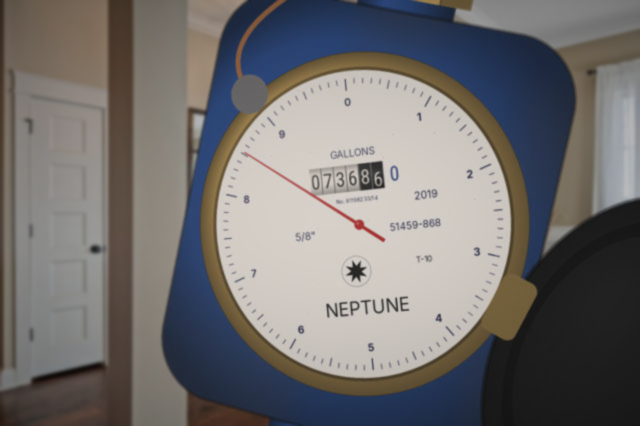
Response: 736858.5 gal
